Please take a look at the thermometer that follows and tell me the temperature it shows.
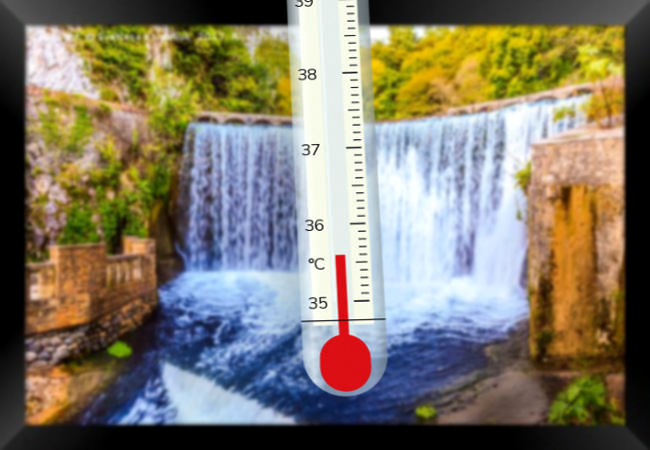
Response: 35.6 °C
